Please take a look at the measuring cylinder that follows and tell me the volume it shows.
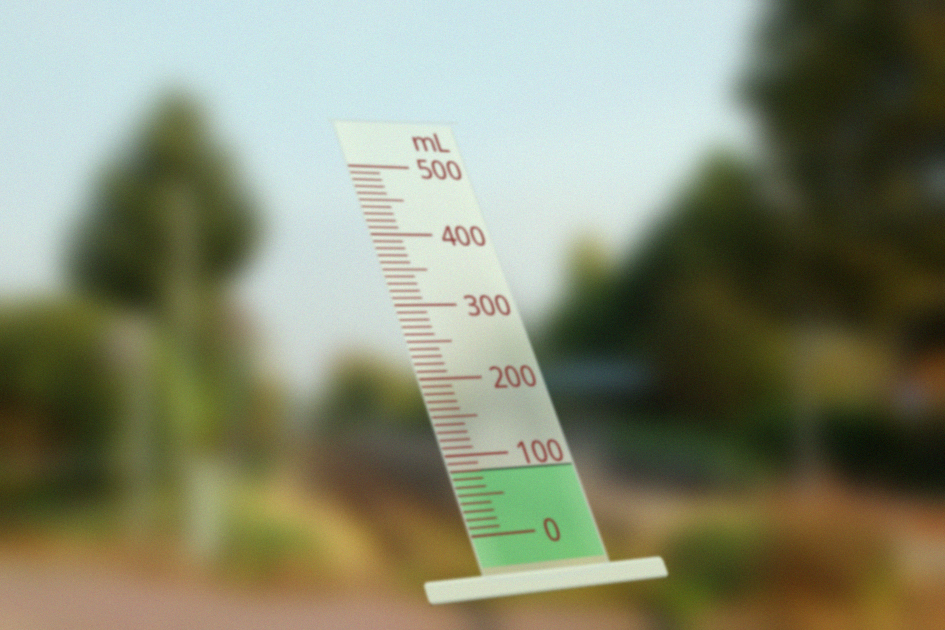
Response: 80 mL
